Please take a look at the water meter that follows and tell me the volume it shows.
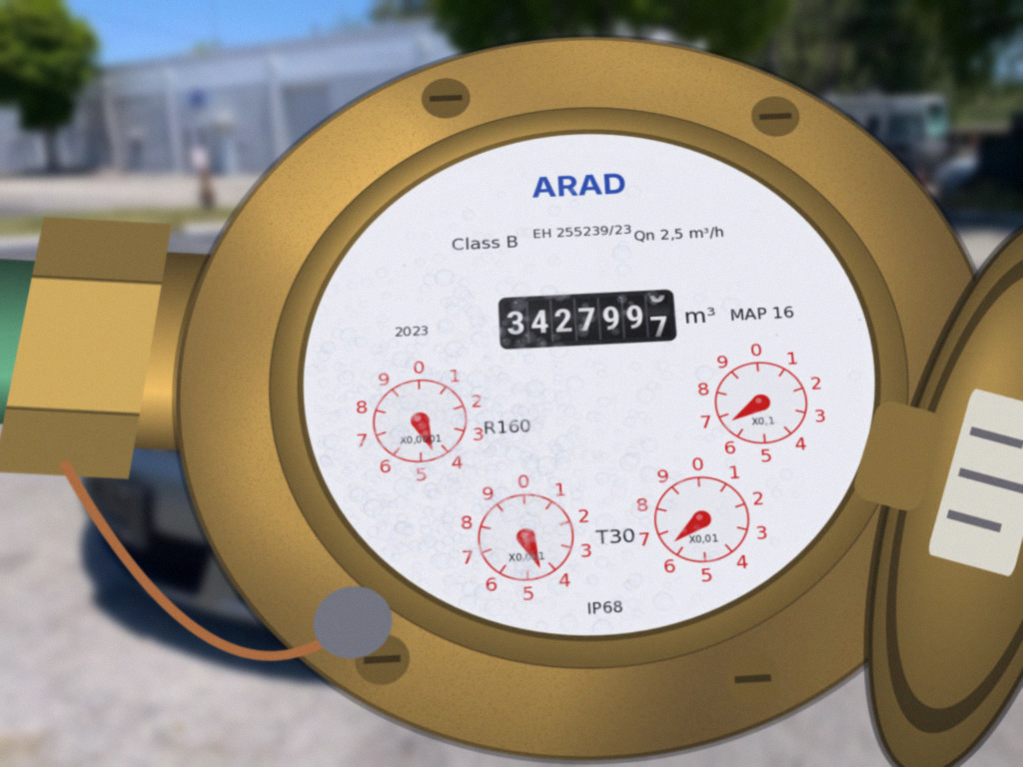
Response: 3427996.6644 m³
